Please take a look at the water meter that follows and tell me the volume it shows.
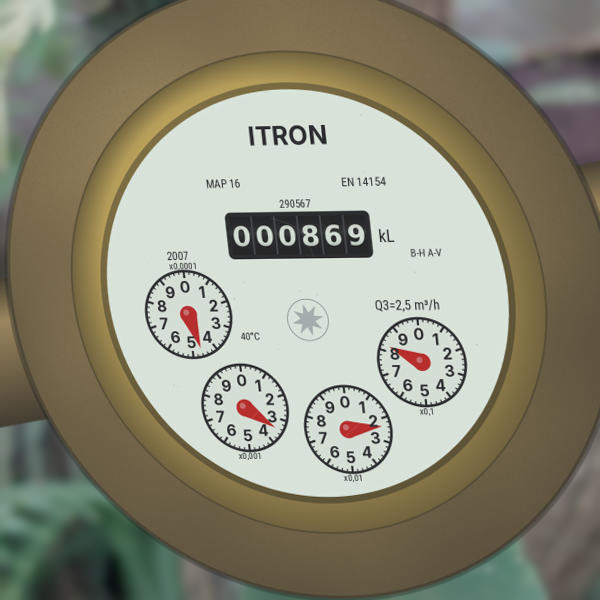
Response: 869.8234 kL
